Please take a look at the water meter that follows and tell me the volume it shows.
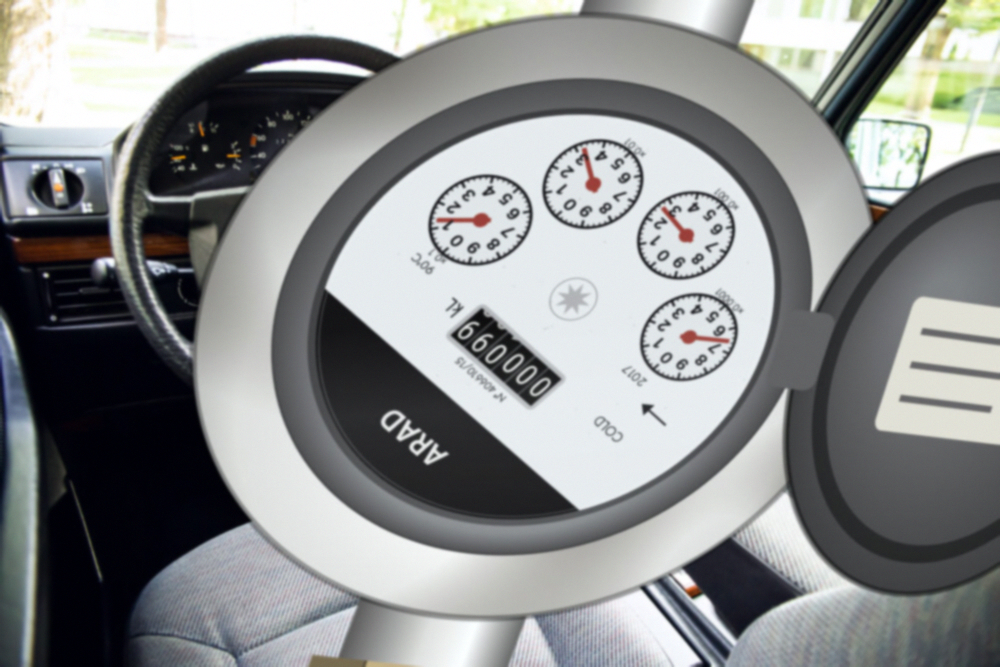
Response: 99.1326 kL
